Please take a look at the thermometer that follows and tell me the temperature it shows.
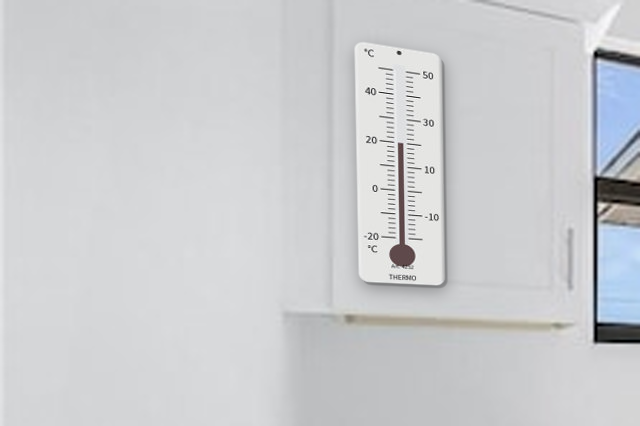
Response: 20 °C
